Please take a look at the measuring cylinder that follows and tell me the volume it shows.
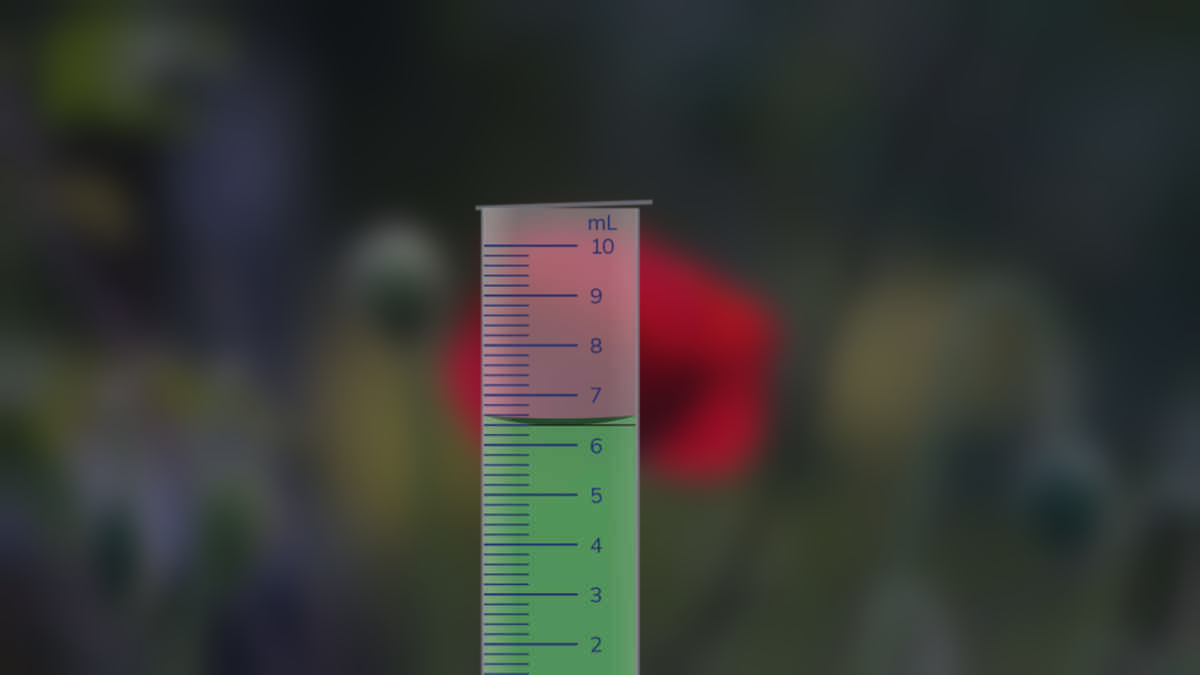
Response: 6.4 mL
